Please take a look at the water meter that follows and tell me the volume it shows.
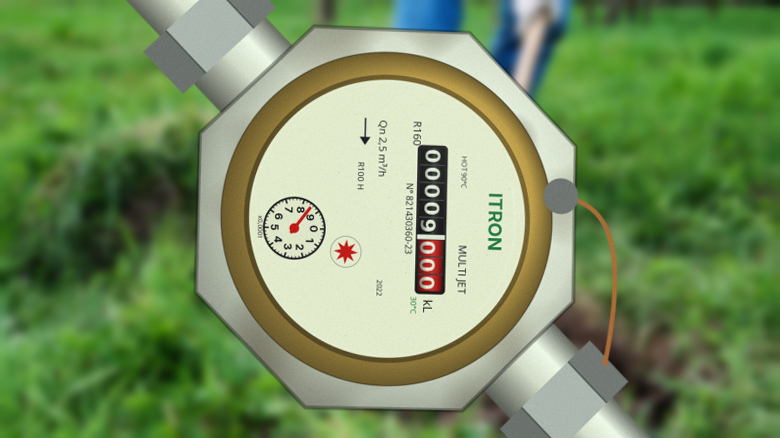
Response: 8.9998 kL
